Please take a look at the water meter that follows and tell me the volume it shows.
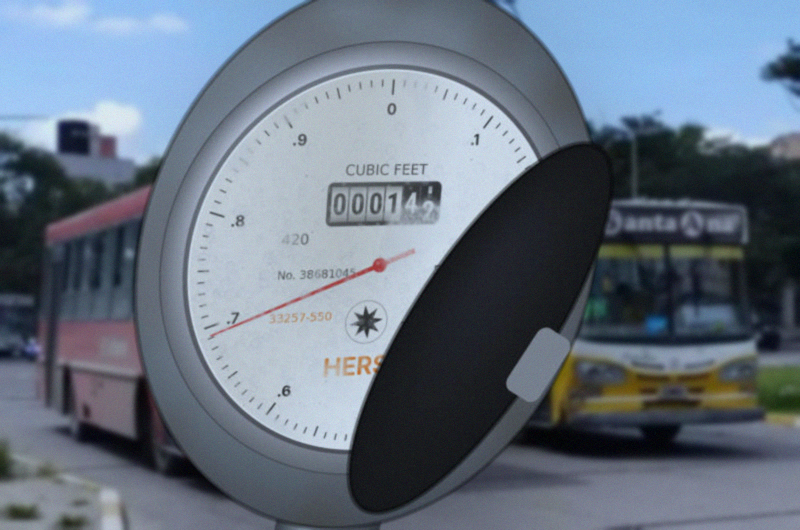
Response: 141.69 ft³
